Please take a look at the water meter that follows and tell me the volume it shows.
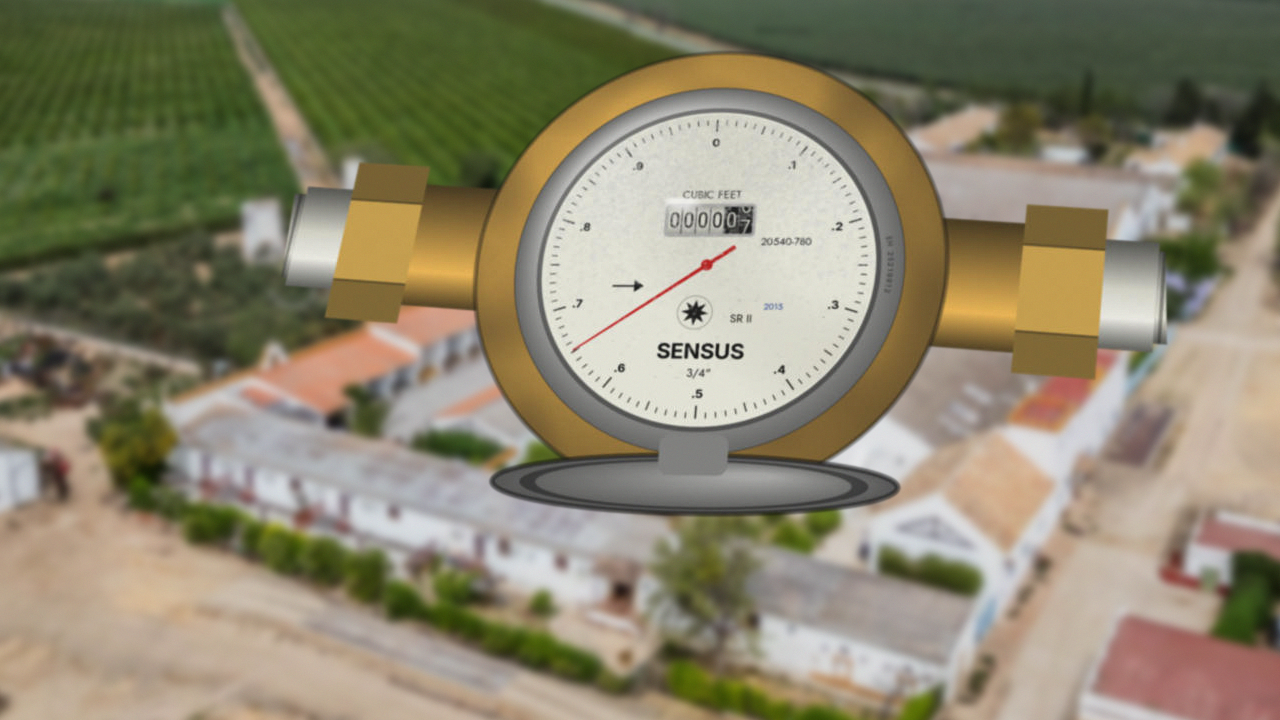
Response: 6.65 ft³
